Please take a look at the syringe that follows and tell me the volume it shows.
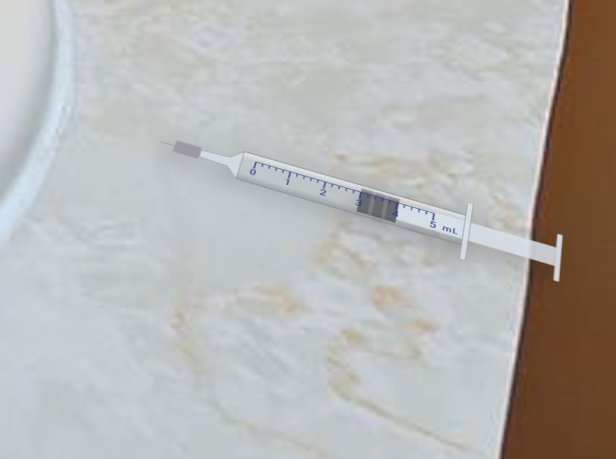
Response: 3 mL
